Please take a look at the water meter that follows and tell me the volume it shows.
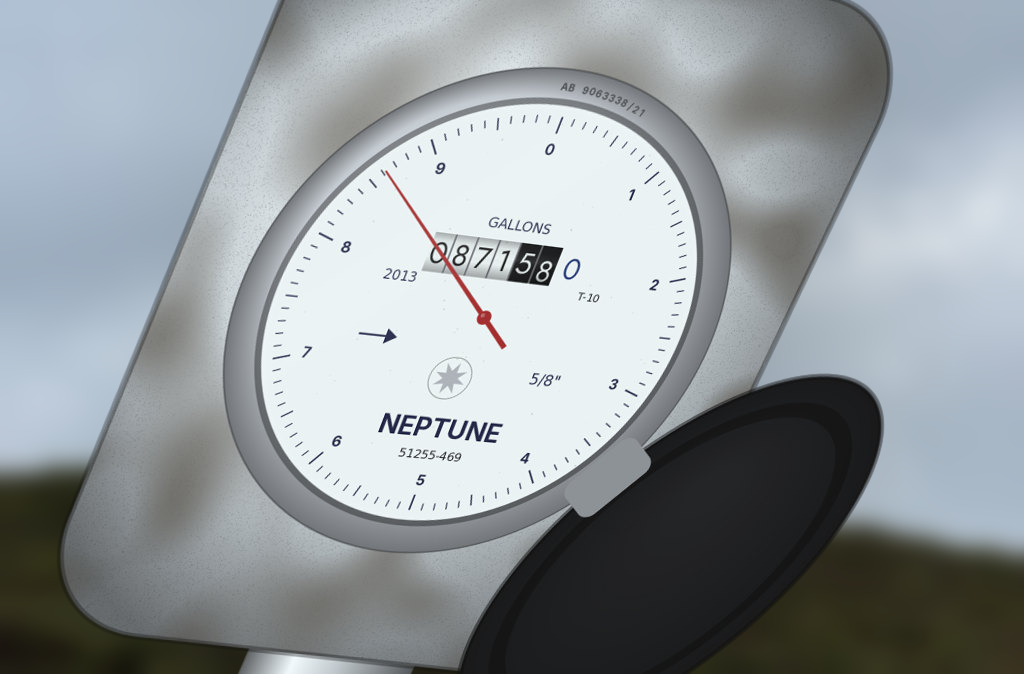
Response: 871578.6 gal
